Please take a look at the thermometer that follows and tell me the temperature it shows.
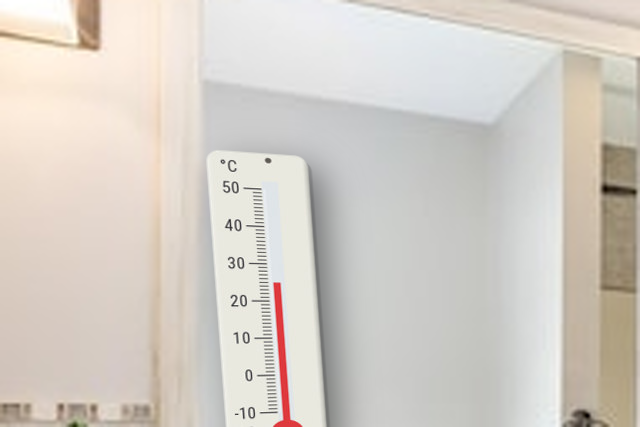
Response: 25 °C
